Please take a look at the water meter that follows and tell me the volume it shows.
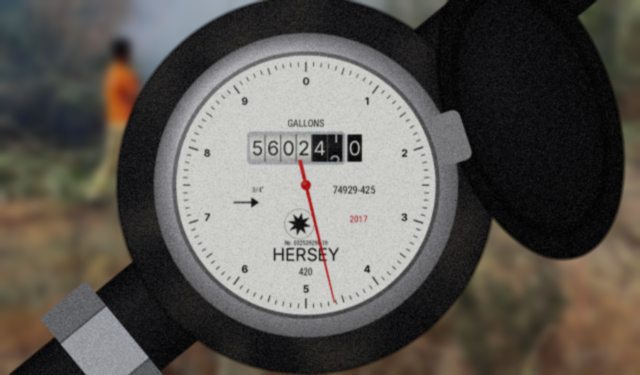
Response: 5602414.6 gal
